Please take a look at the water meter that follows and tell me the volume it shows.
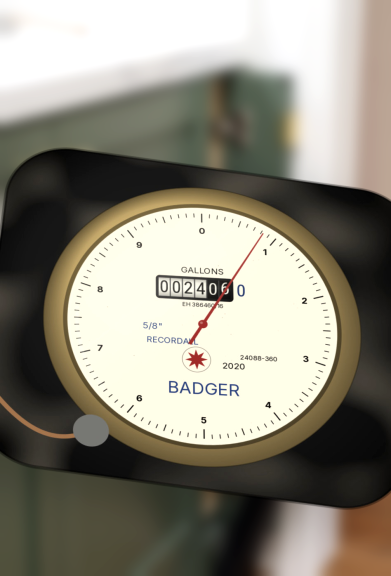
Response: 24060.8 gal
